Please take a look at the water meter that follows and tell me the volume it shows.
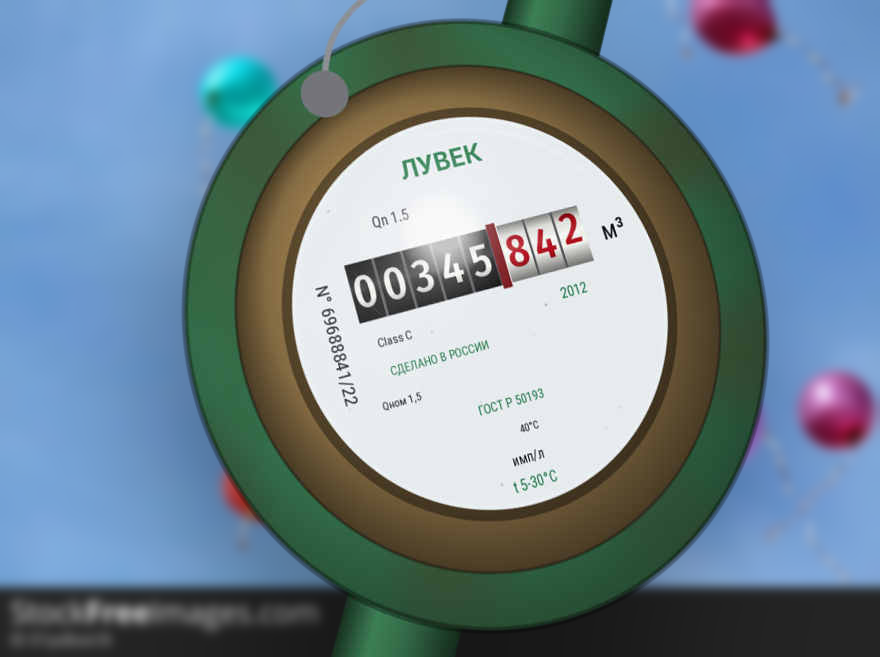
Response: 345.842 m³
